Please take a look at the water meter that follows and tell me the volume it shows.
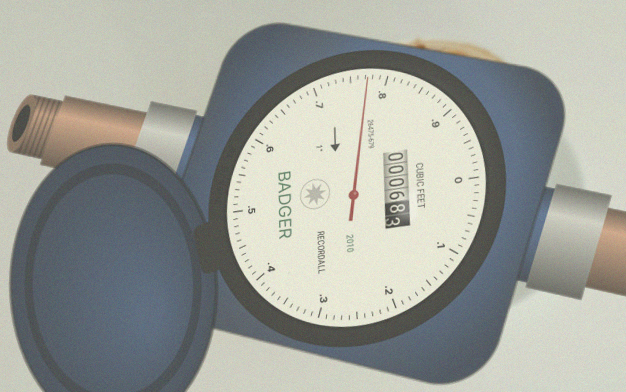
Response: 682.77 ft³
